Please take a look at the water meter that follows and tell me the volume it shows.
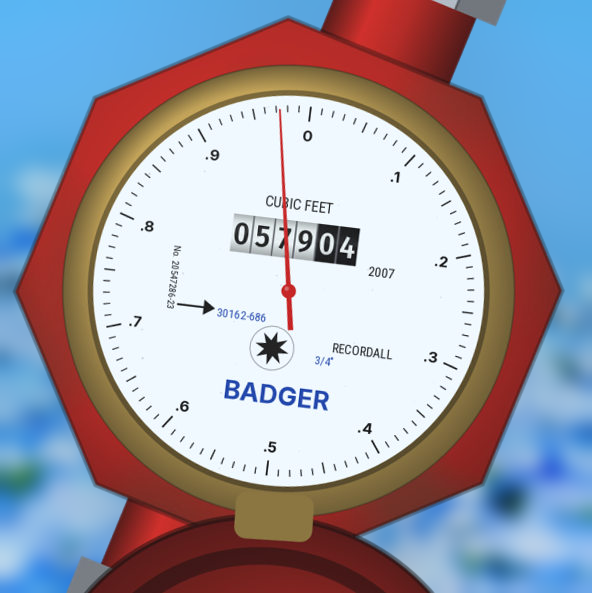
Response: 57903.97 ft³
